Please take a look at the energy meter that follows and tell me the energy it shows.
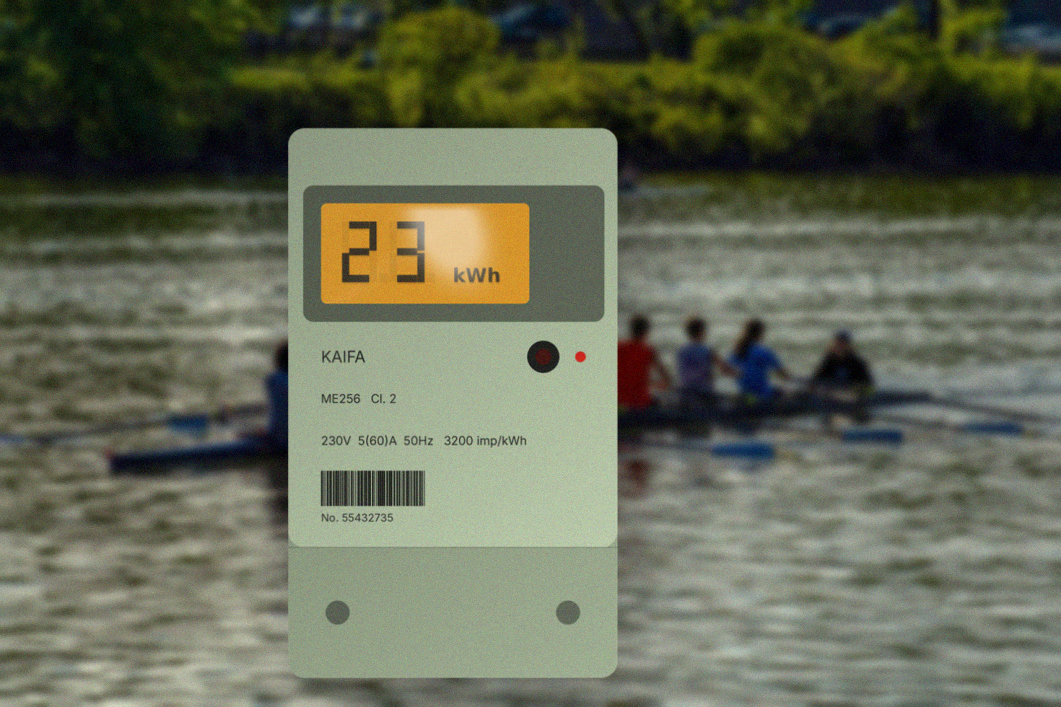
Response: 23 kWh
